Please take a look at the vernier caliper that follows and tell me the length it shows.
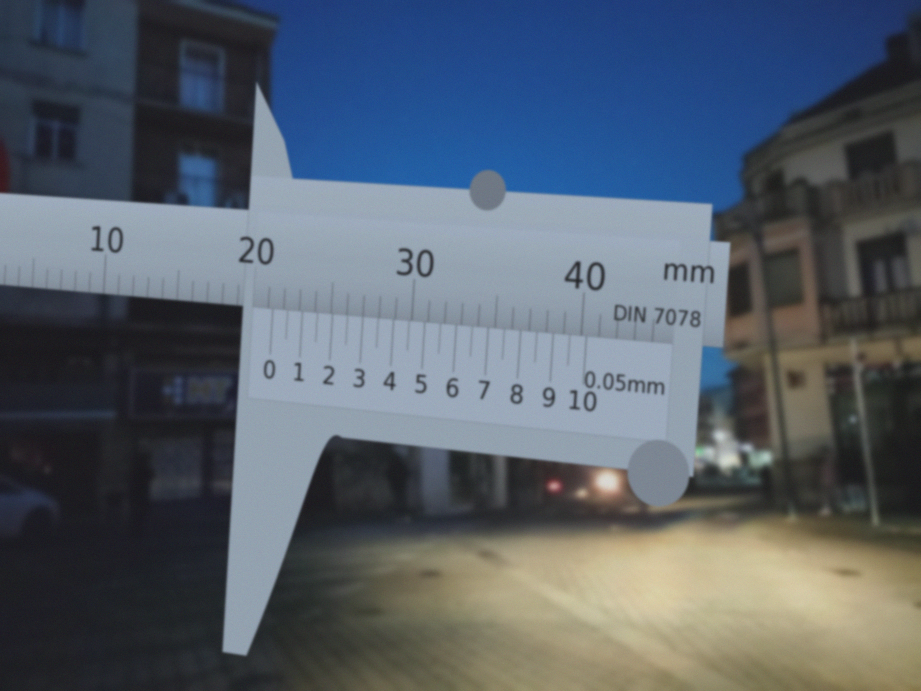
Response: 21.3 mm
